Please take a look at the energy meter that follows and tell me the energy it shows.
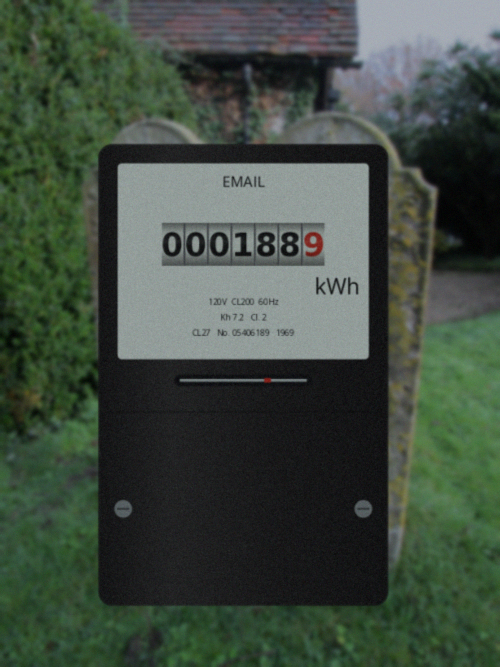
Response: 188.9 kWh
